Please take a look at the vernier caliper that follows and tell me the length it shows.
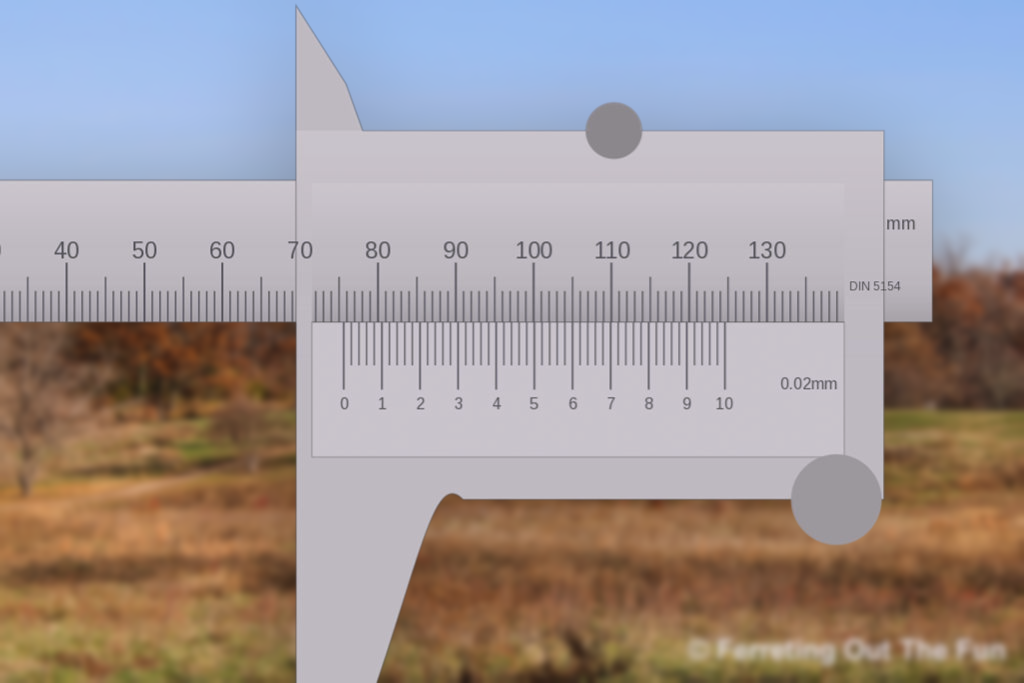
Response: 75.6 mm
